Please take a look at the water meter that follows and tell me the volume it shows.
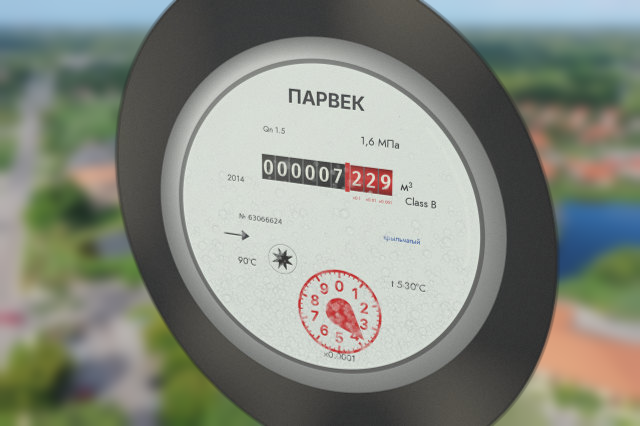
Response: 7.2293 m³
